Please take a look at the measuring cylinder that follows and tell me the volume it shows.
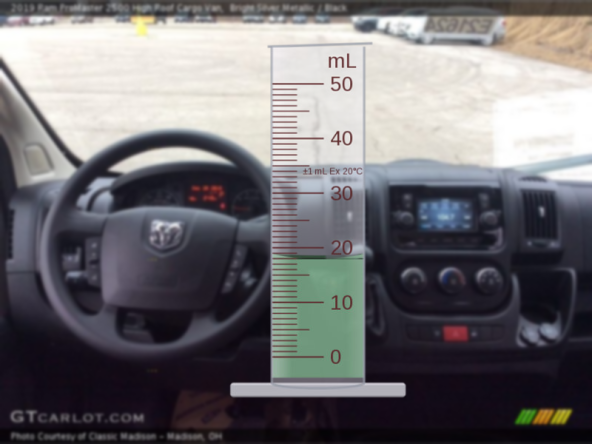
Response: 18 mL
